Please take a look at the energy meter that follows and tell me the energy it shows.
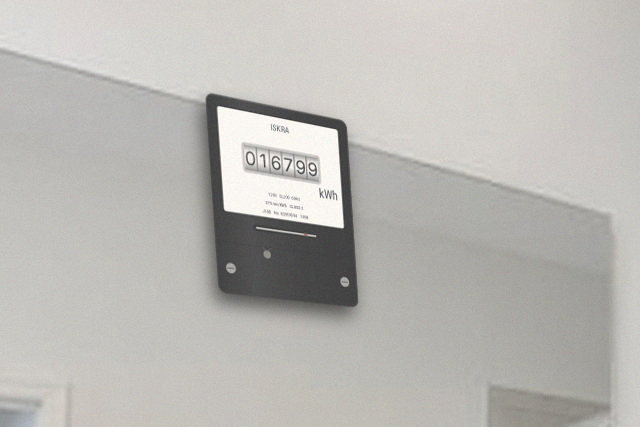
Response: 16799 kWh
